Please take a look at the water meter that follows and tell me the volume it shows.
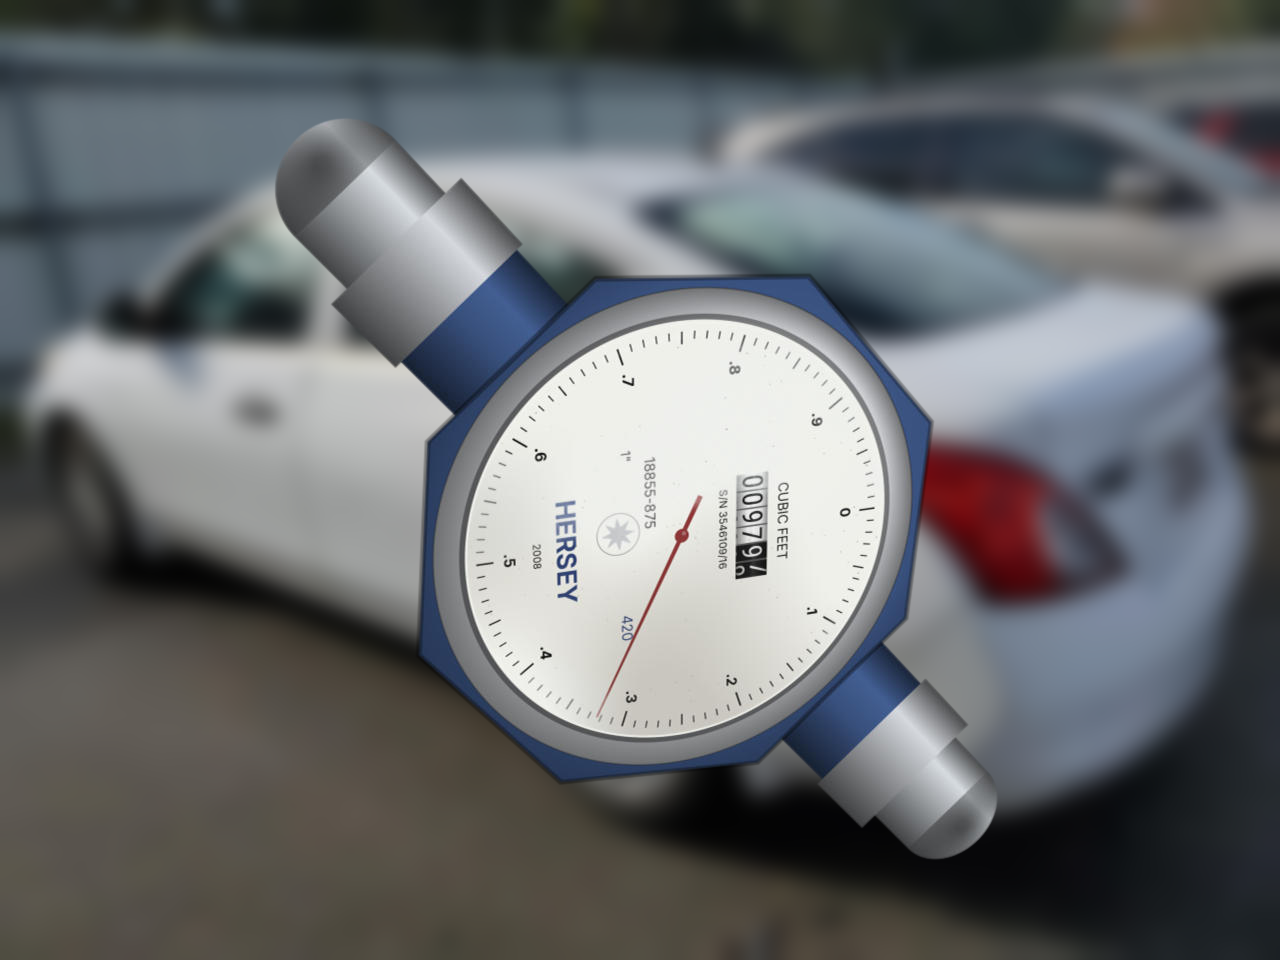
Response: 9797.32 ft³
